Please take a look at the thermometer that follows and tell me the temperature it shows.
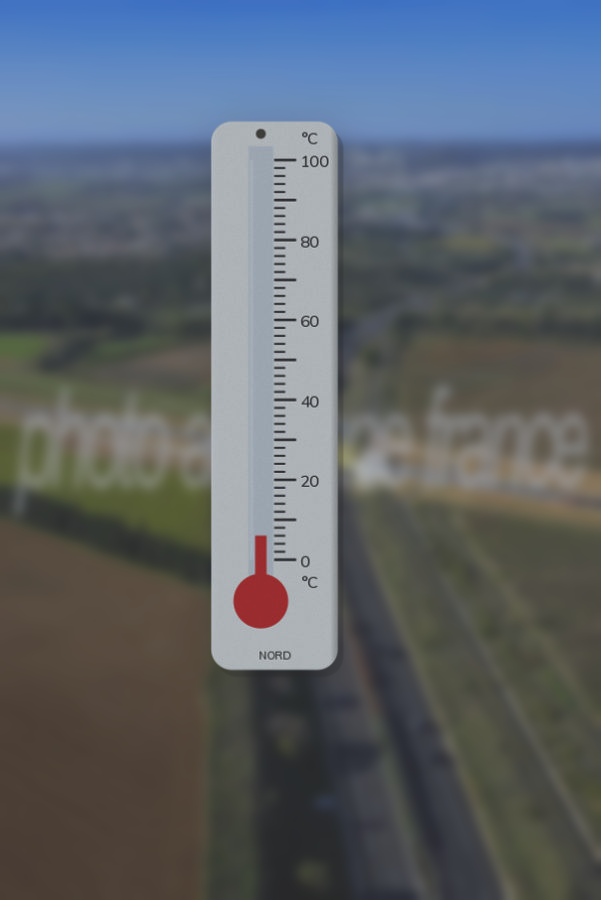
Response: 6 °C
